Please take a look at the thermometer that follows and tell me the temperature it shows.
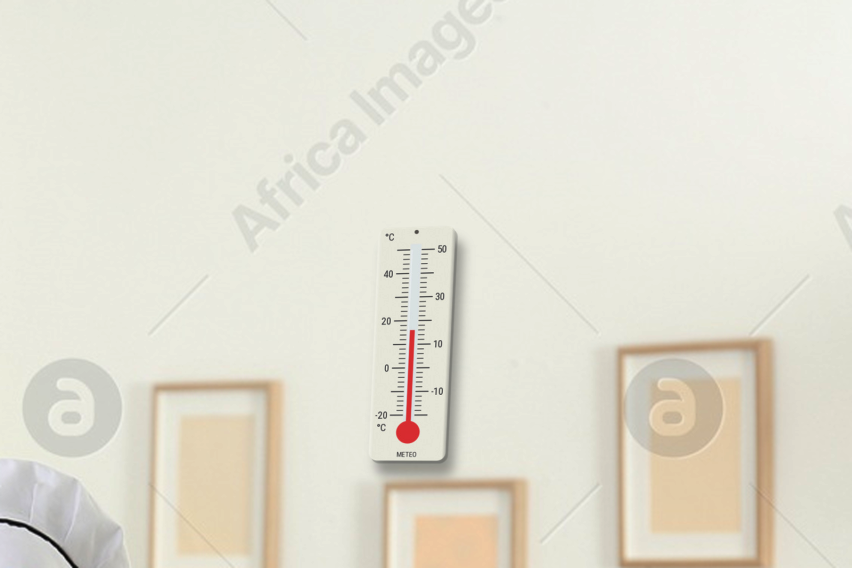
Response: 16 °C
